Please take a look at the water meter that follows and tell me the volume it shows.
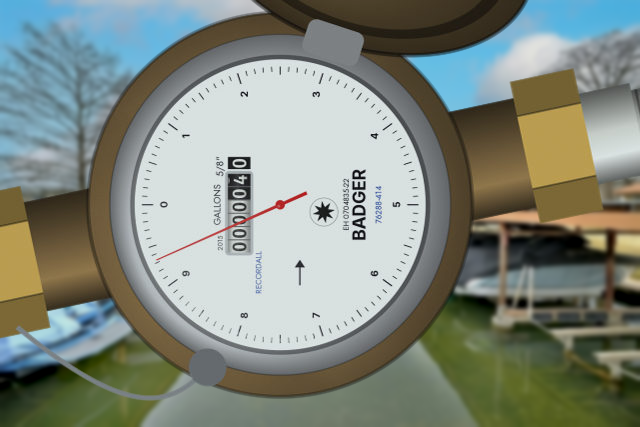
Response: 39.3 gal
